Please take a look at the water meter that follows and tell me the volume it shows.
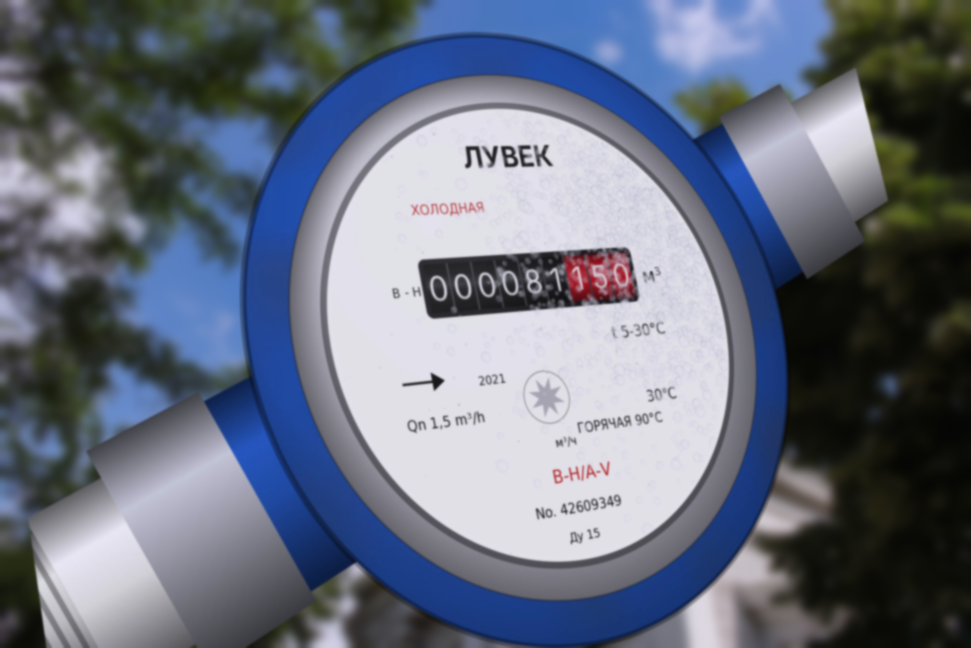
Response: 81.150 m³
